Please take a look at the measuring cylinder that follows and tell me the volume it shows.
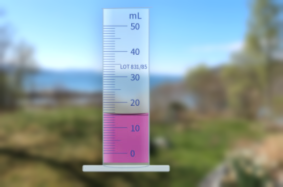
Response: 15 mL
